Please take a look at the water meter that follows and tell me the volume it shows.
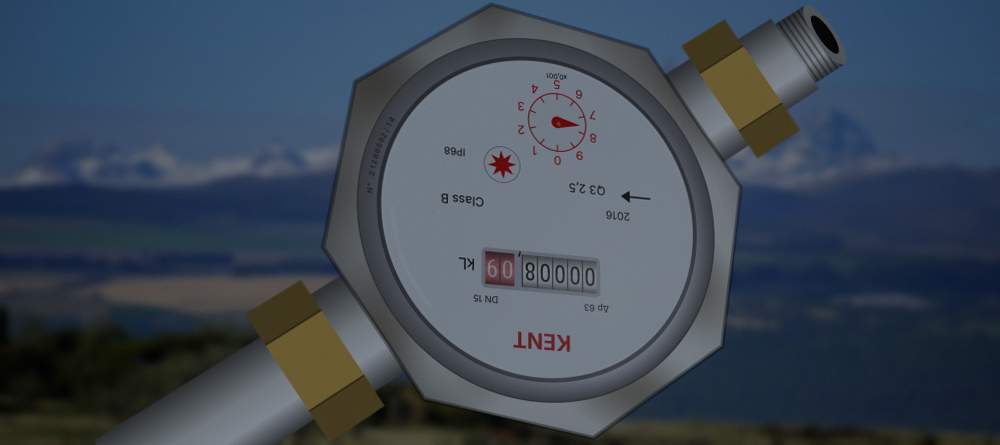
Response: 8.097 kL
